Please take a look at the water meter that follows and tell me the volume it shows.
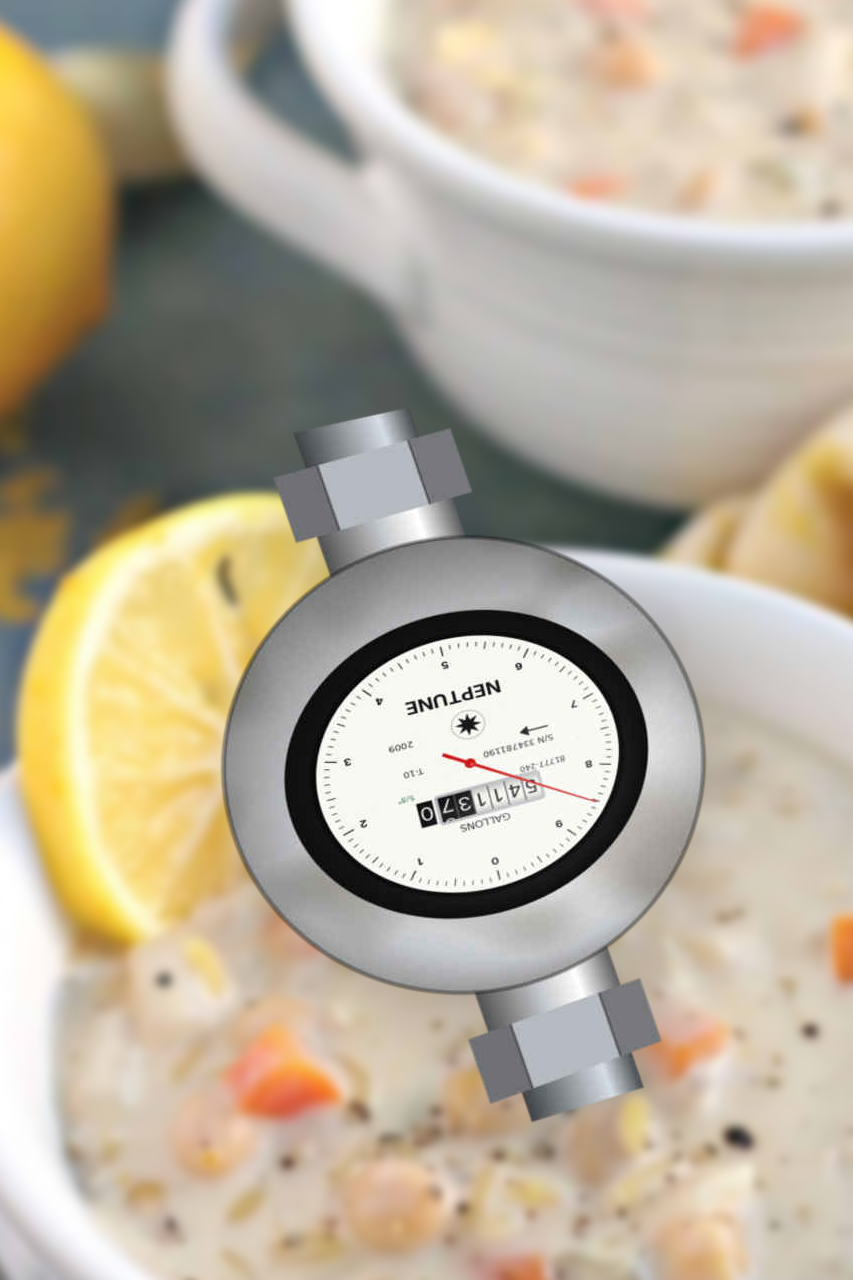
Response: 5411368.5 gal
